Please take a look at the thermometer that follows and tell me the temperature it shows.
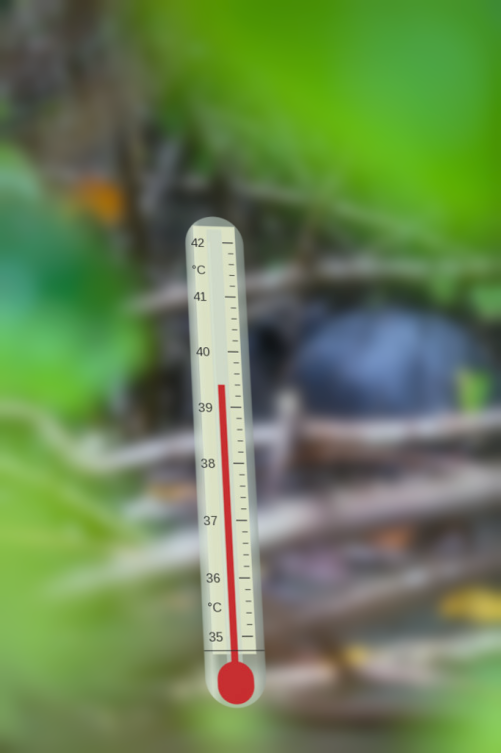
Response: 39.4 °C
